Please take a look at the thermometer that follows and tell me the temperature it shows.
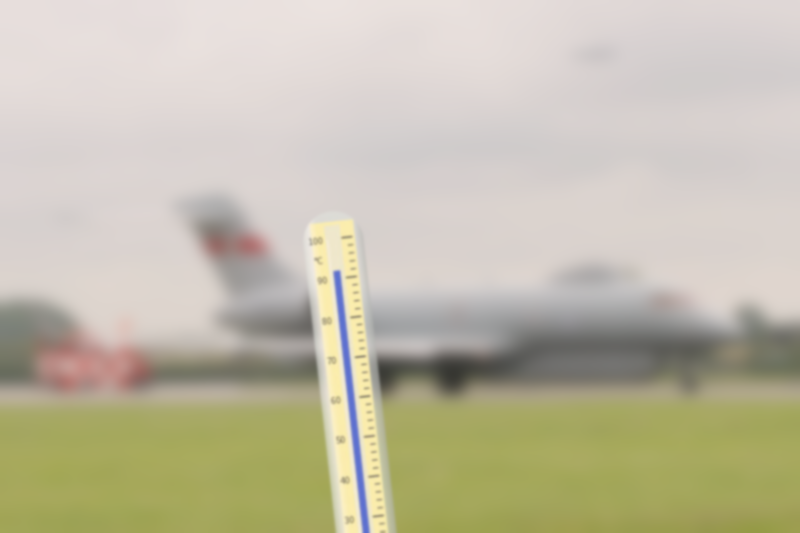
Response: 92 °C
